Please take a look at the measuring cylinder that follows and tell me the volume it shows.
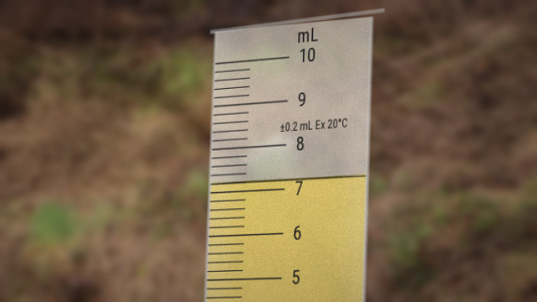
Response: 7.2 mL
